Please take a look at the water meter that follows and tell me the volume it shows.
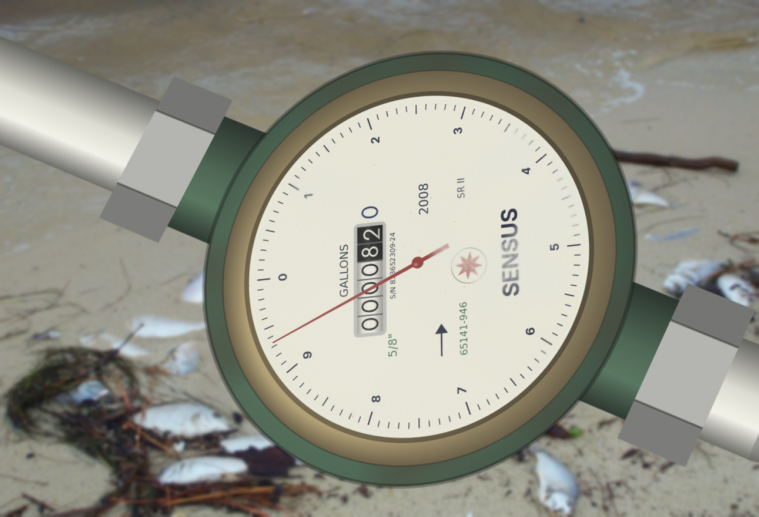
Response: 819.3 gal
